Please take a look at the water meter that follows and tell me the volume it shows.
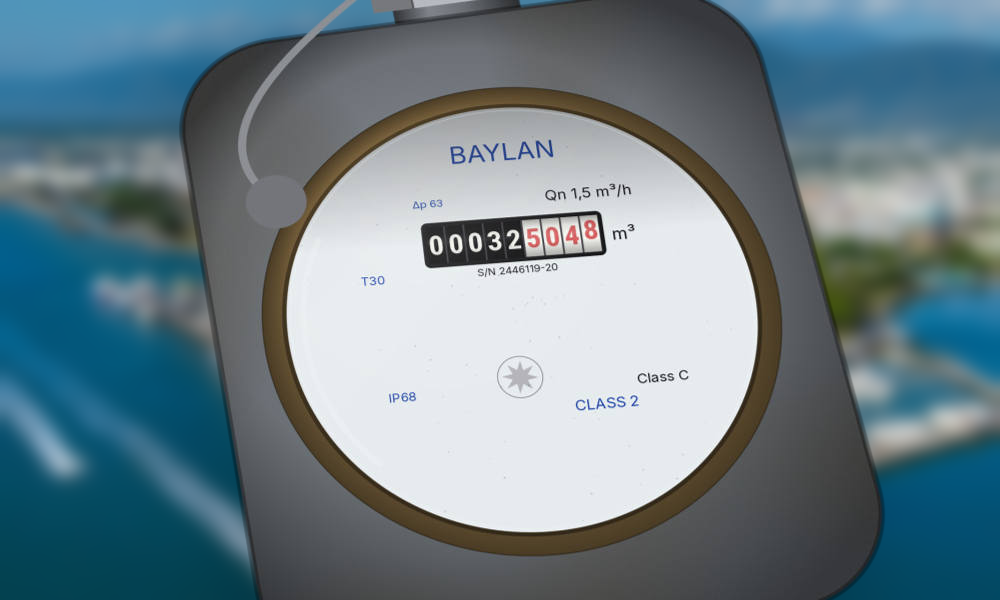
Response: 32.5048 m³
